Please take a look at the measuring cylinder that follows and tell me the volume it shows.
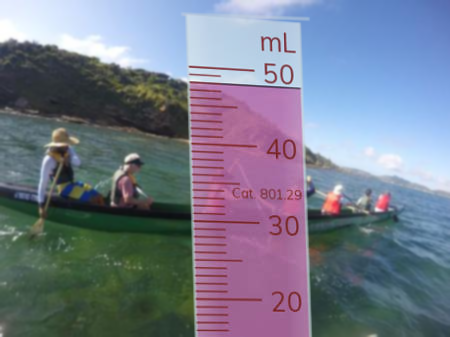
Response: 48 mL
